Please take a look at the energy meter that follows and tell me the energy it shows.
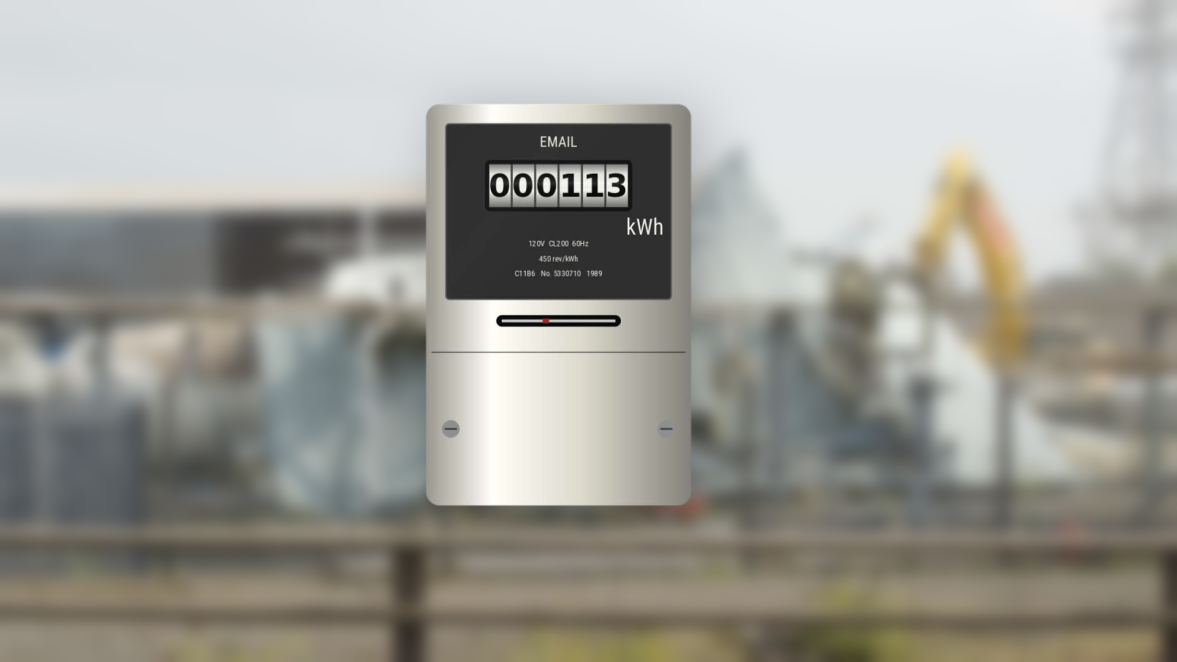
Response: 113 kWh
